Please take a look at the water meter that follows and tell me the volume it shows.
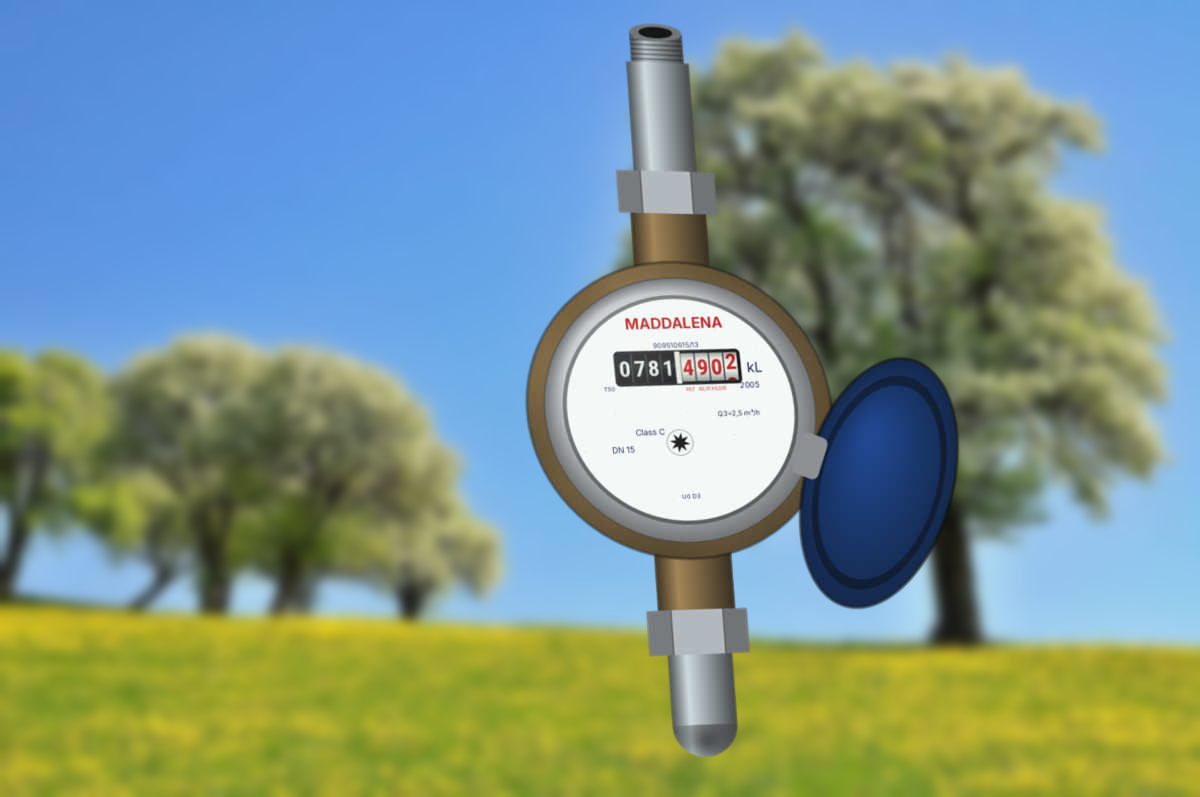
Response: 781.4902 kL
